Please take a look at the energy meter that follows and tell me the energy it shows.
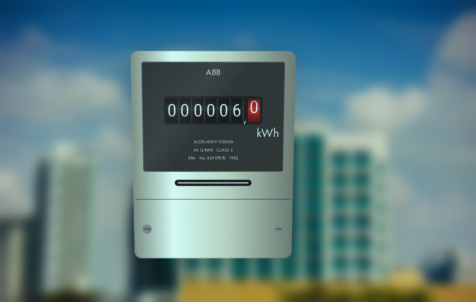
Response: 6.0 kWh
